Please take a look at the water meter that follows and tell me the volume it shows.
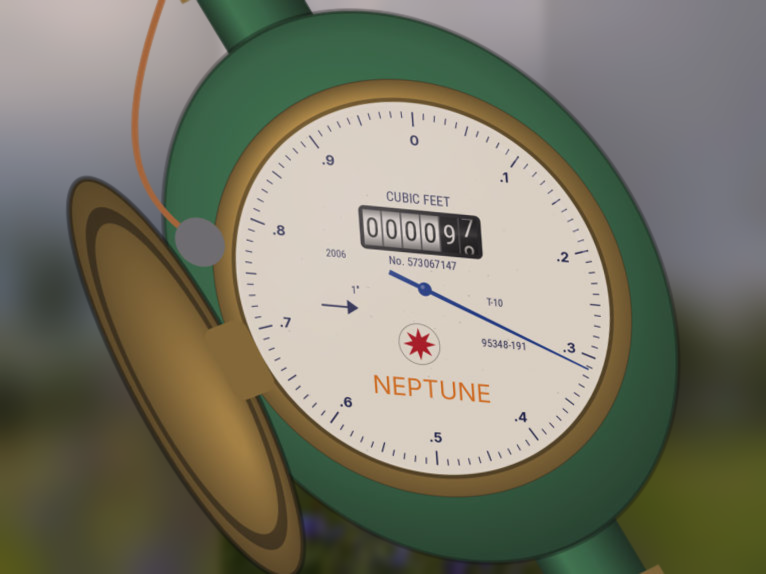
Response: 97.31 ft³
